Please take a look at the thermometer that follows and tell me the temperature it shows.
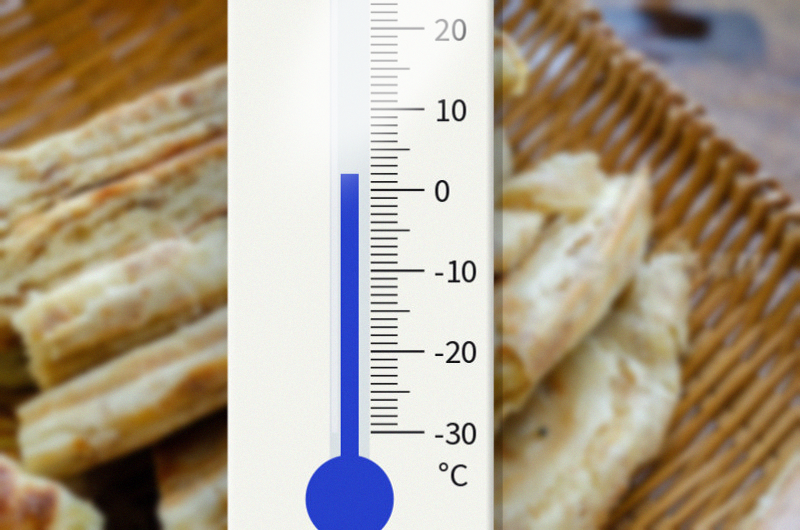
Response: 2 °C
